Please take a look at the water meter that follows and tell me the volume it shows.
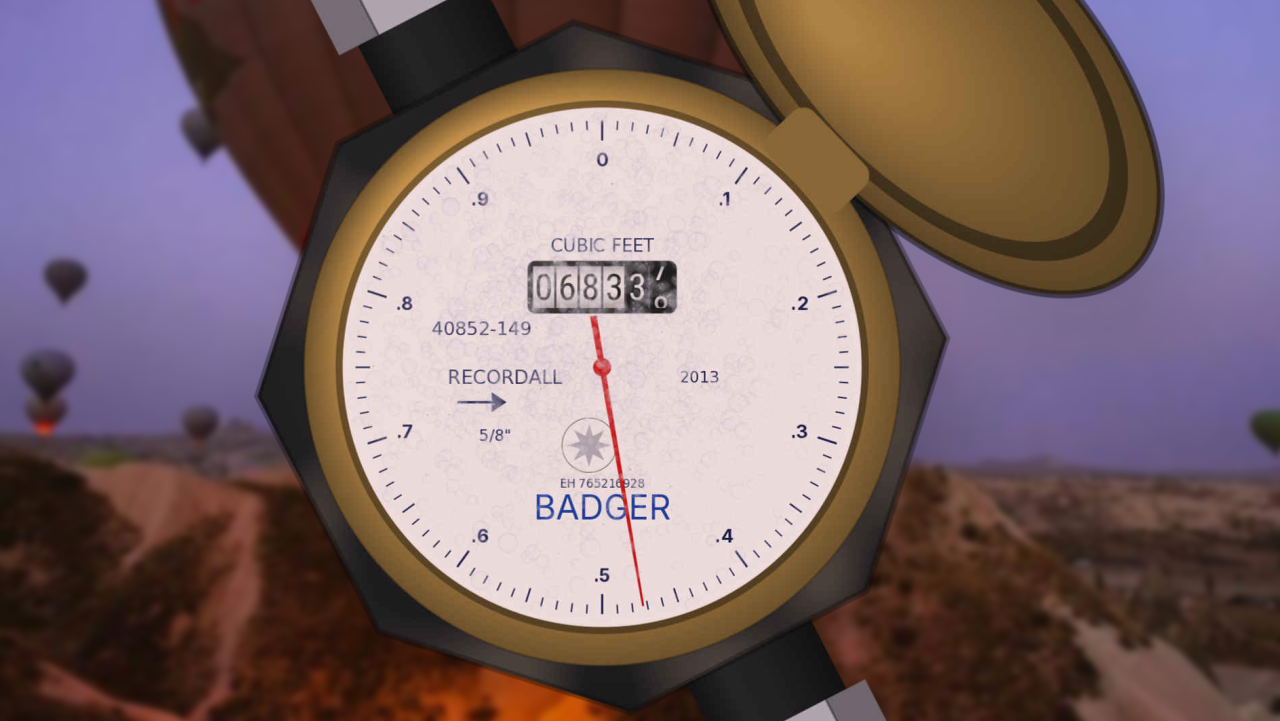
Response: 68337.47 ft³
